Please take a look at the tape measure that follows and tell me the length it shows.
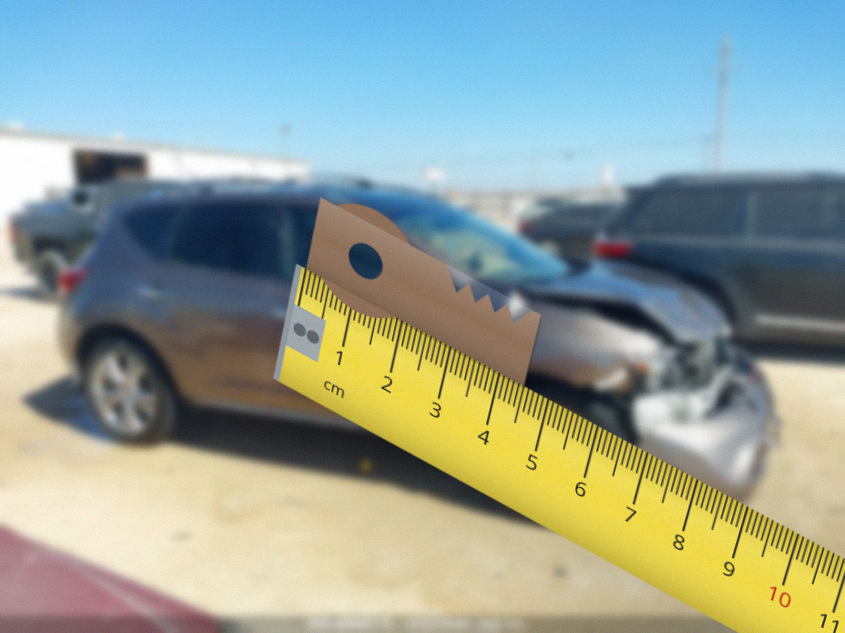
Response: 4.5 cm
